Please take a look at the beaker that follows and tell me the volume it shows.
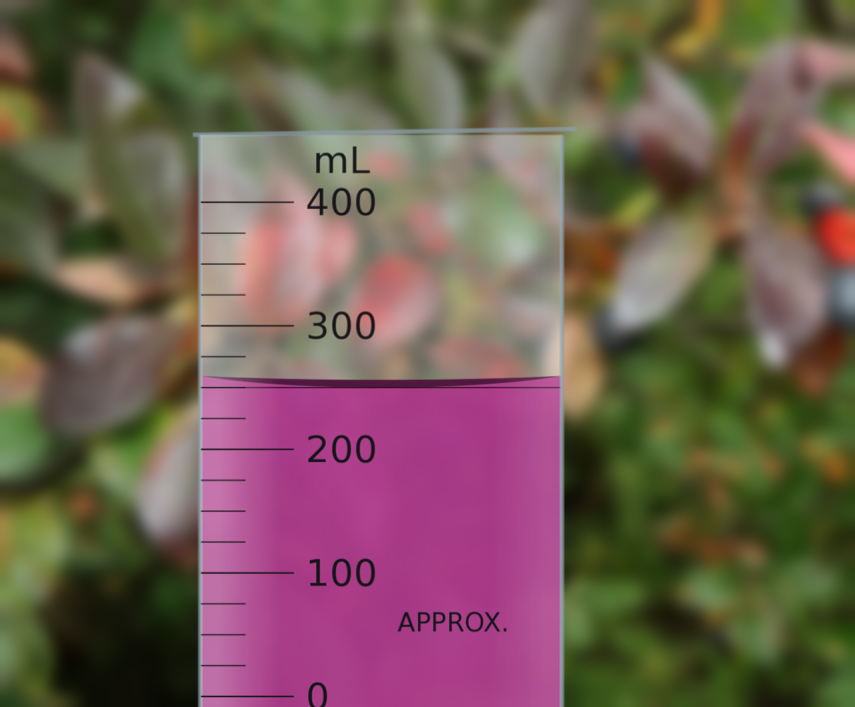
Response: 250 mL
